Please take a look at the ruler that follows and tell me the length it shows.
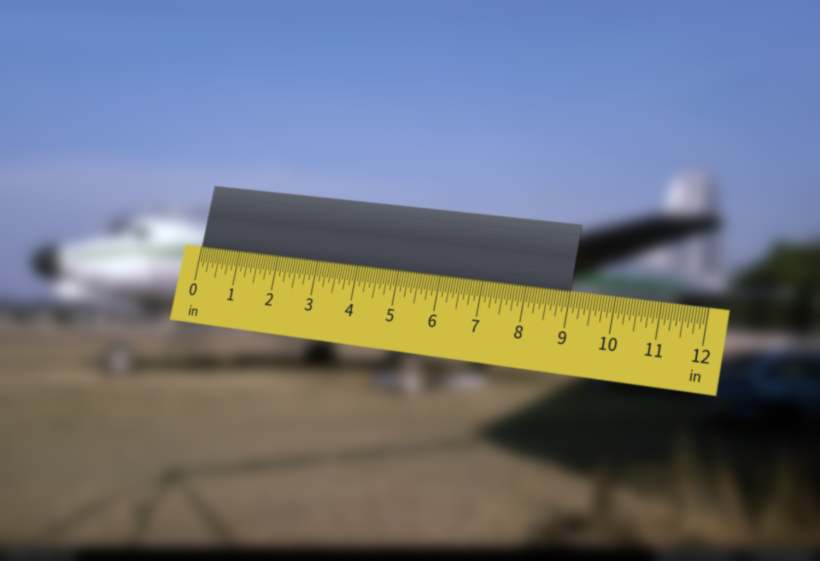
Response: 9 in
